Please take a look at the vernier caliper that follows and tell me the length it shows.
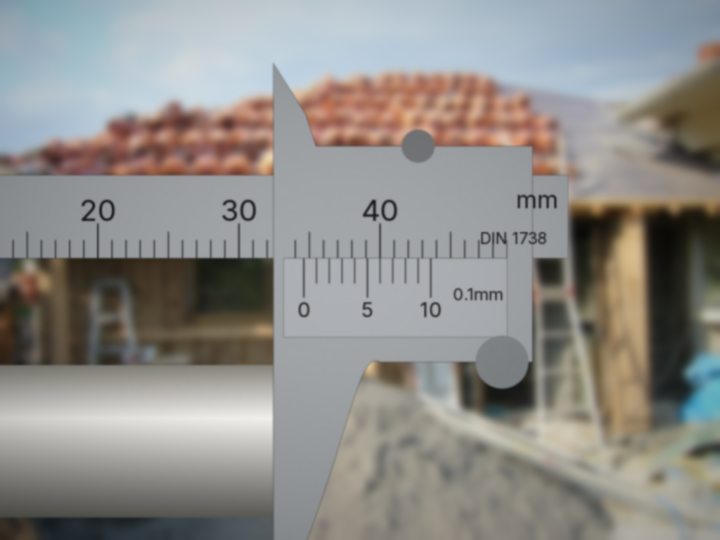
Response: 34.6 mm
